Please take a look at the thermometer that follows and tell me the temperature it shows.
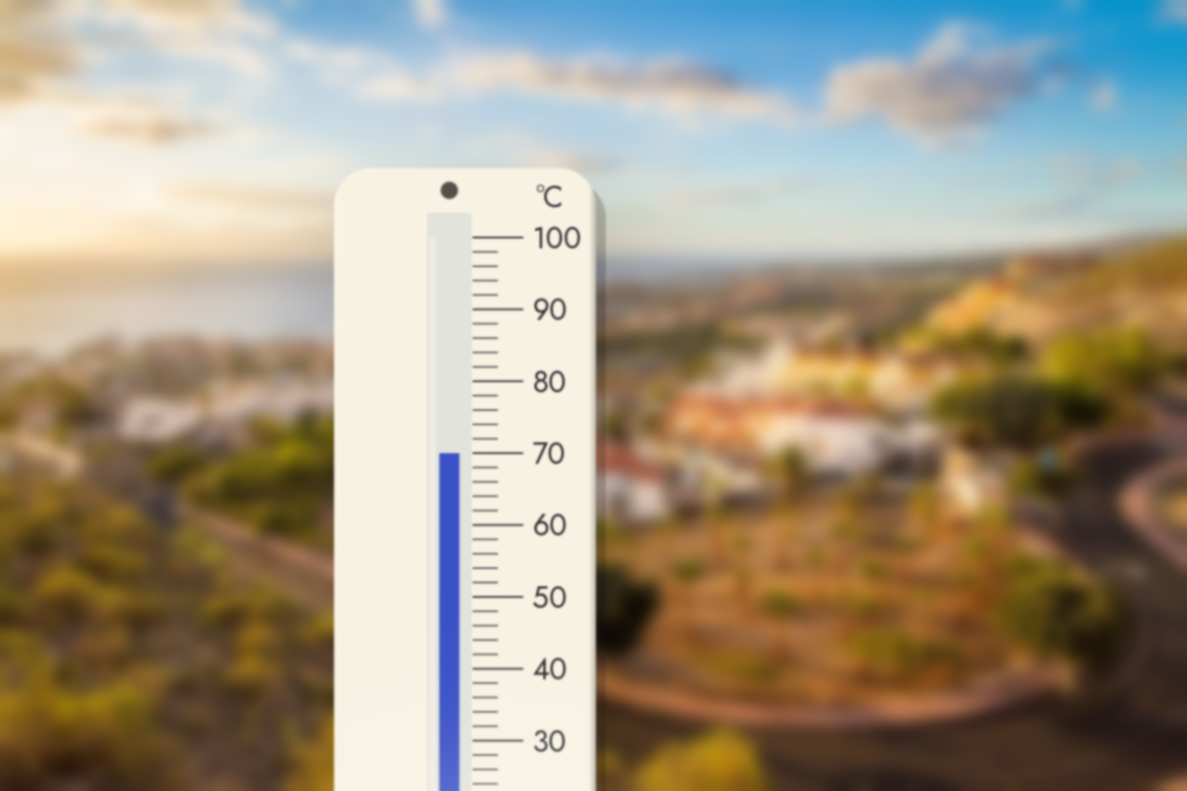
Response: 70 °C
